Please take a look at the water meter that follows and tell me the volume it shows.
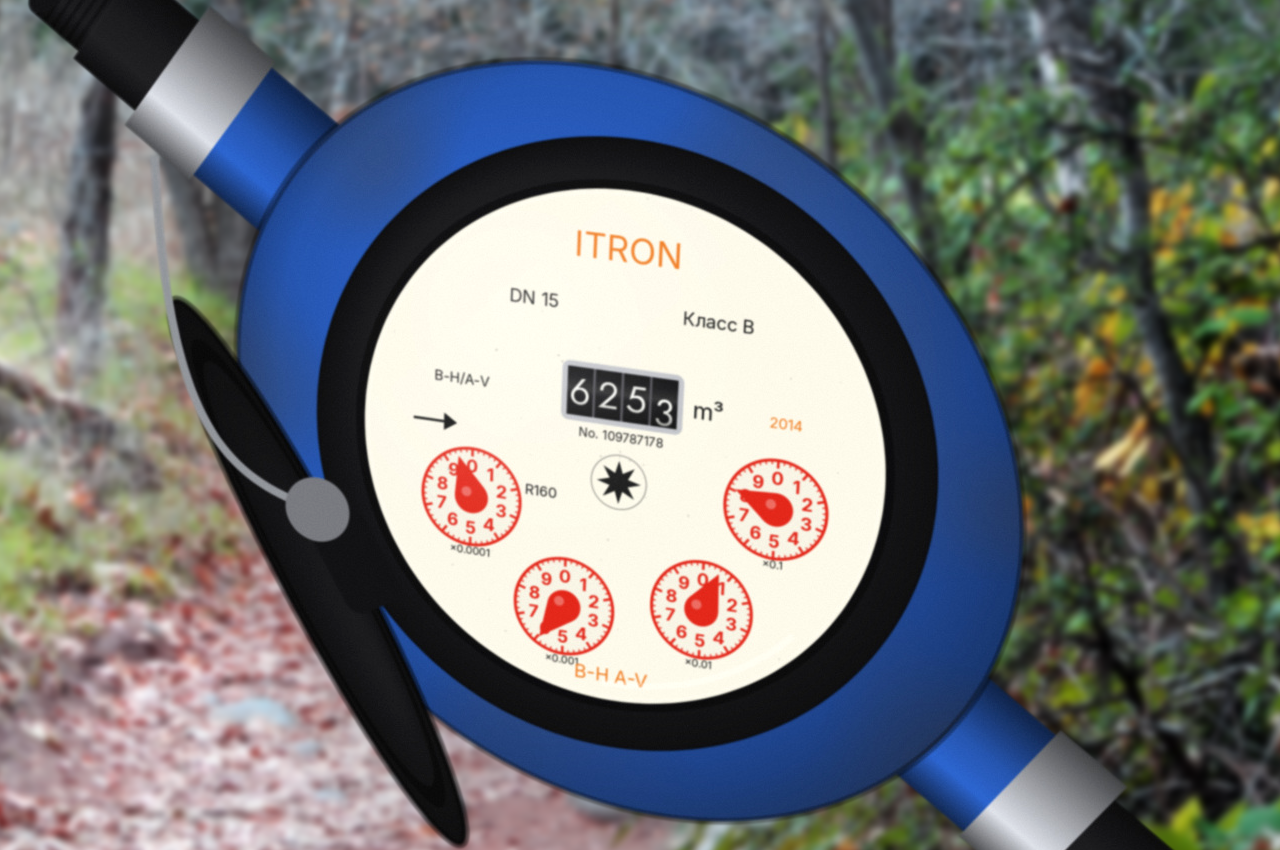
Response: 6252.8059 m³
